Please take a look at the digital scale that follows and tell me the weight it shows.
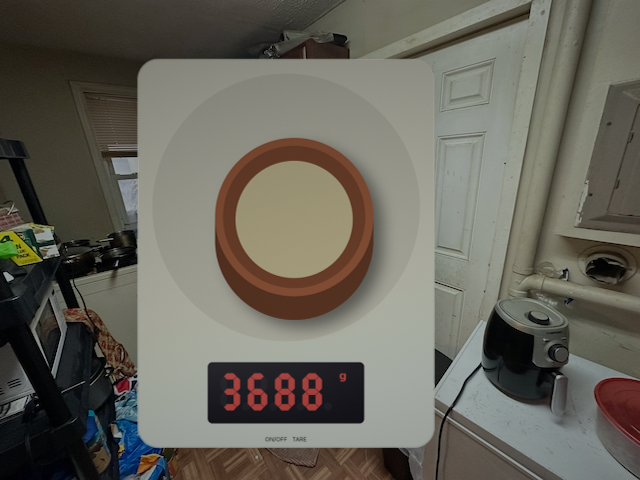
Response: 3688 g
